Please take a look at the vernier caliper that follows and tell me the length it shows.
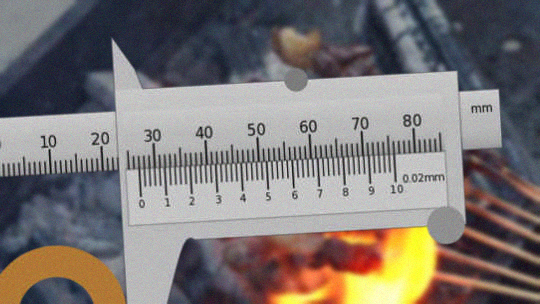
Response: 27.0 mm
